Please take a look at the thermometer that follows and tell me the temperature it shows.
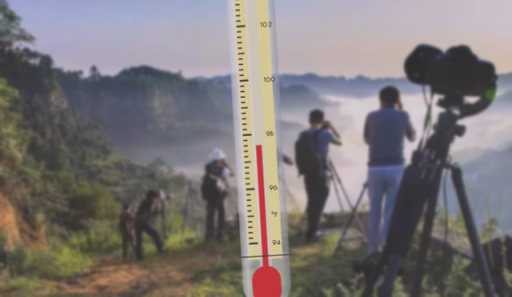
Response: 97.6 °F
